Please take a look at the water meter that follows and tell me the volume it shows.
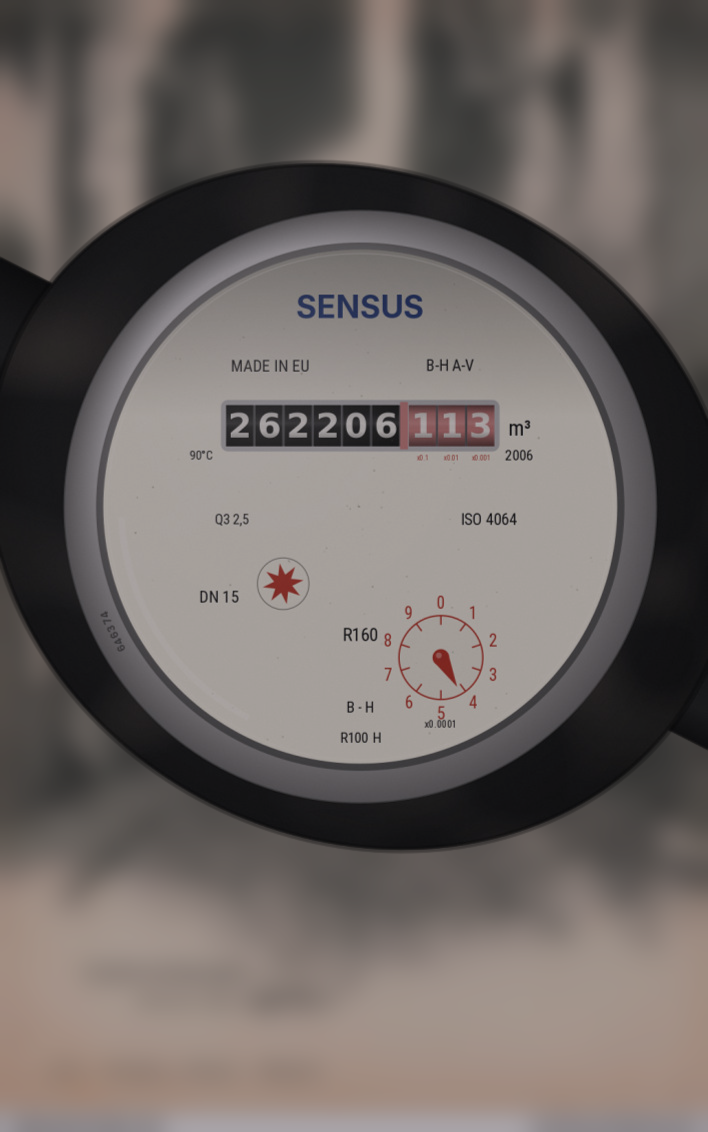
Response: 262206.1134 m³
